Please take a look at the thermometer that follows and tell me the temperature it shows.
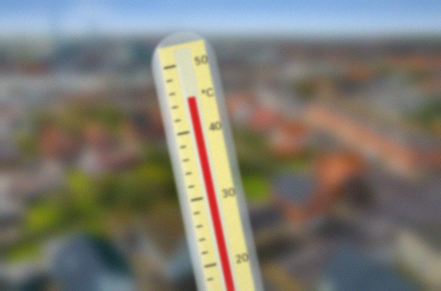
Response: 45 °C
